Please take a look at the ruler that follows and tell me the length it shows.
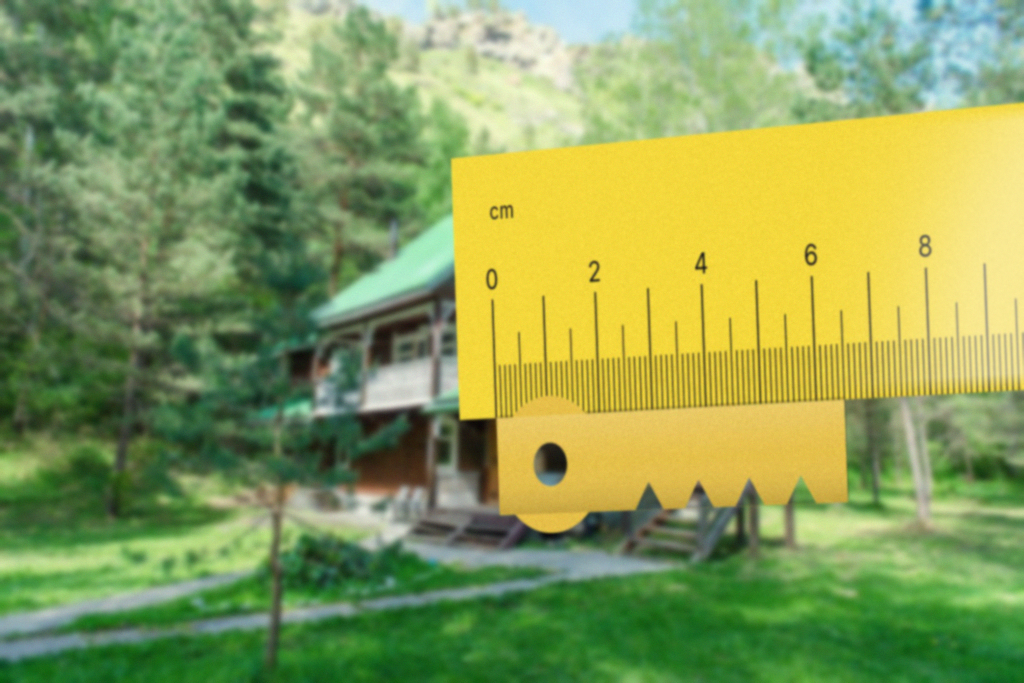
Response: 6.5 cm
